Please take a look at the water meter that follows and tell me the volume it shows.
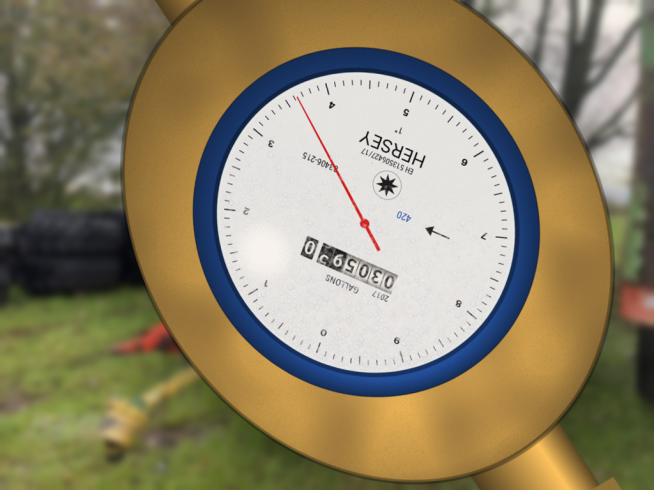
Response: 305953.6 gal
